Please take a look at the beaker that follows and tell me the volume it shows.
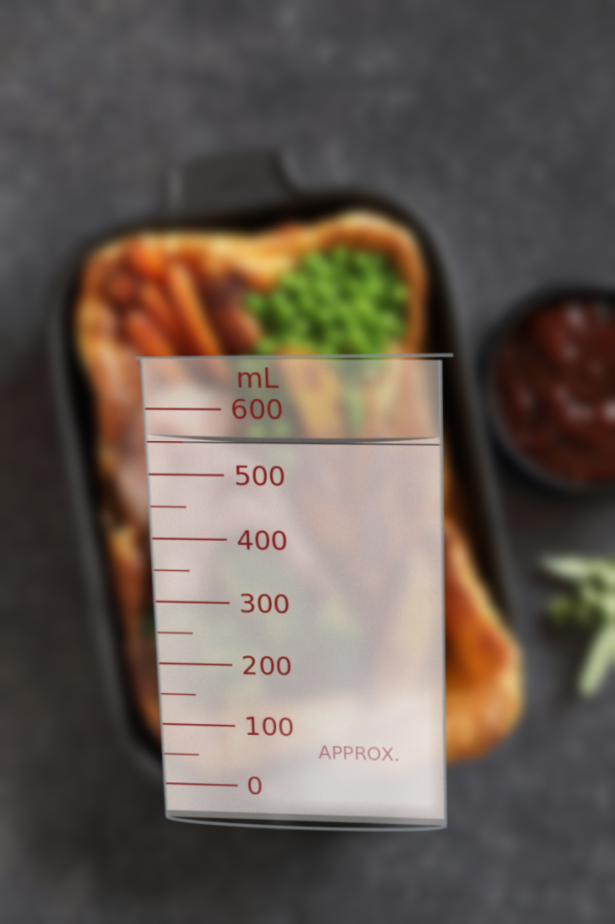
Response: 550 mL
